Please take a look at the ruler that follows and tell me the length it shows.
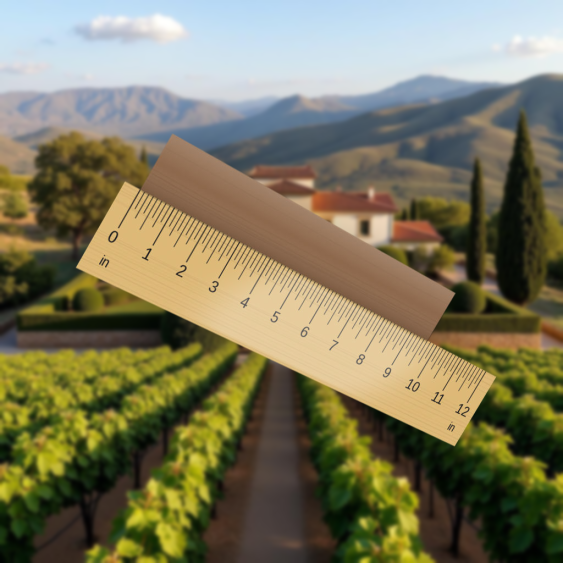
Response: 9.625 in
